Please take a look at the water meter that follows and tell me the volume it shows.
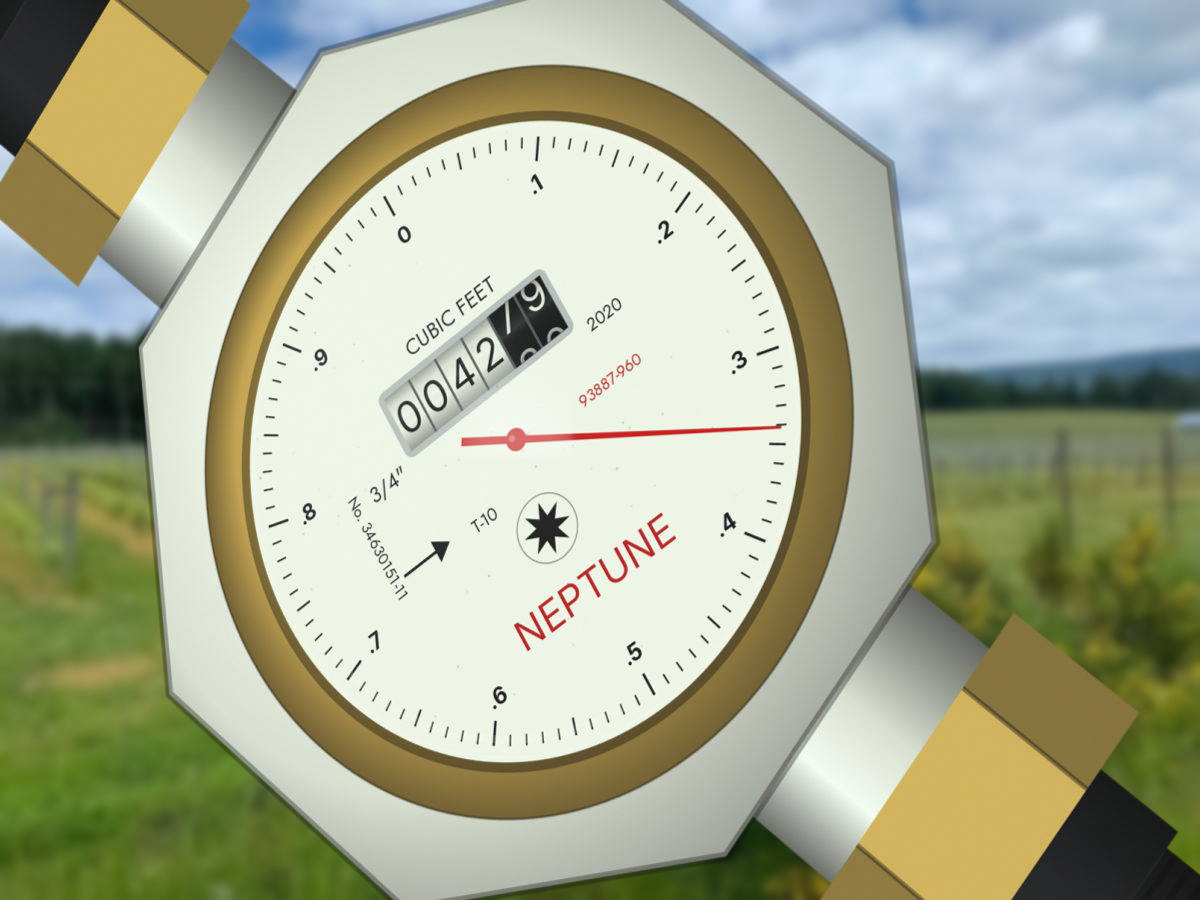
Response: 4279.34 ft³
